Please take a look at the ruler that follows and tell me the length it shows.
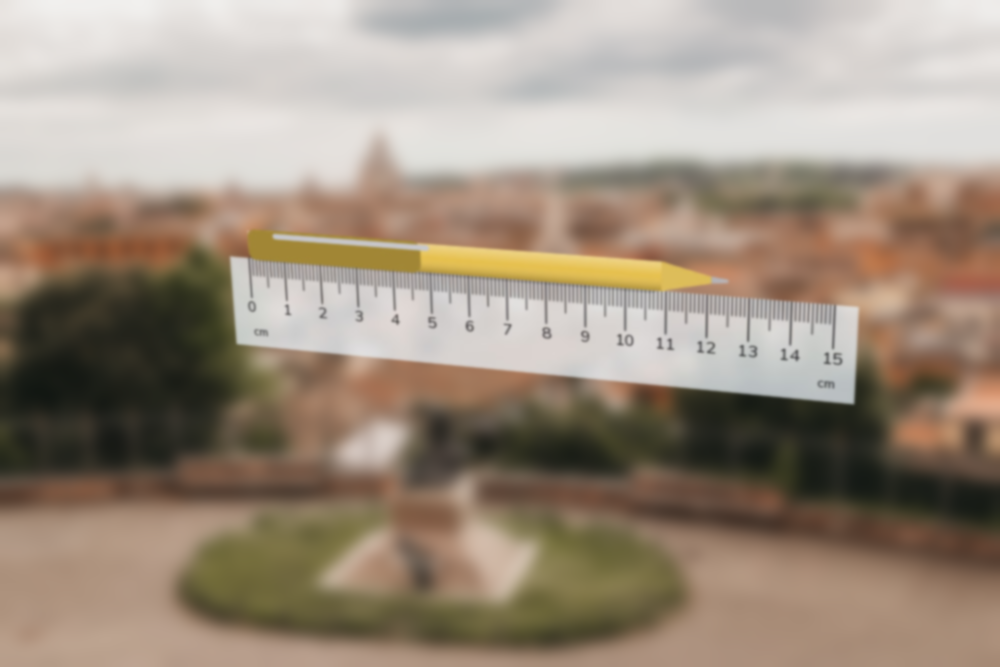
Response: 12.5 cm
